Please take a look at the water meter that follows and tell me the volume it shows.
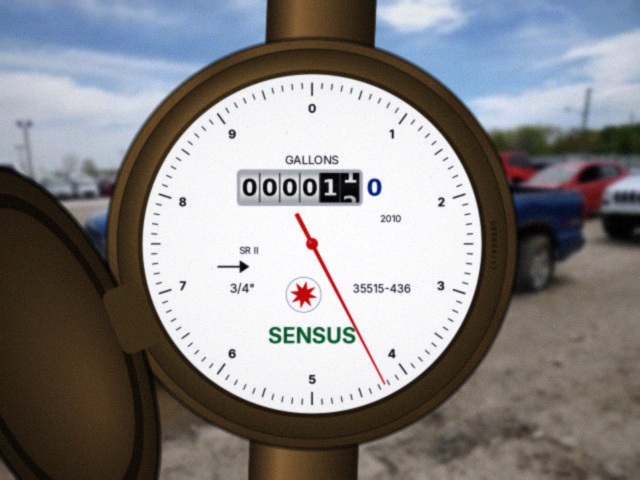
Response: 114.2 gal
